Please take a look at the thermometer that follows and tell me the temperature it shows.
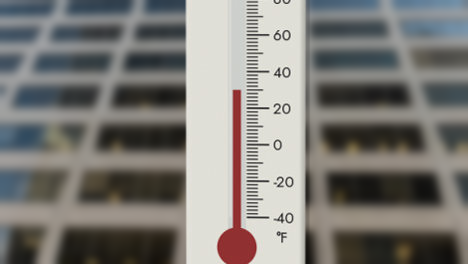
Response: 30 °F
